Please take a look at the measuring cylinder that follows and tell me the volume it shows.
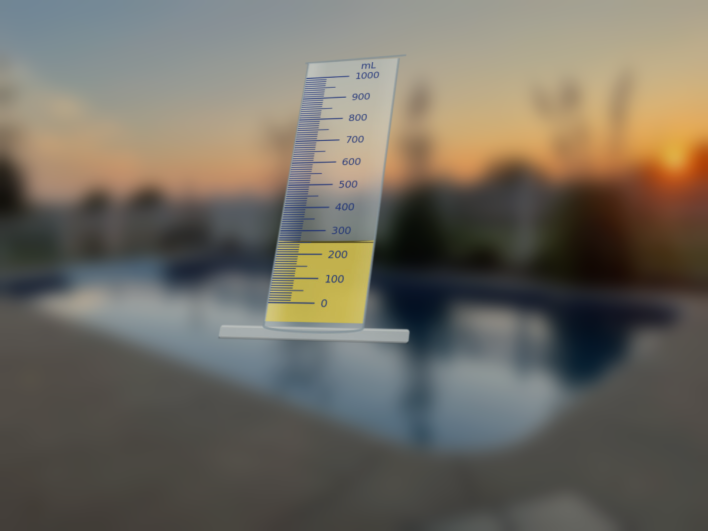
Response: 250 mL
